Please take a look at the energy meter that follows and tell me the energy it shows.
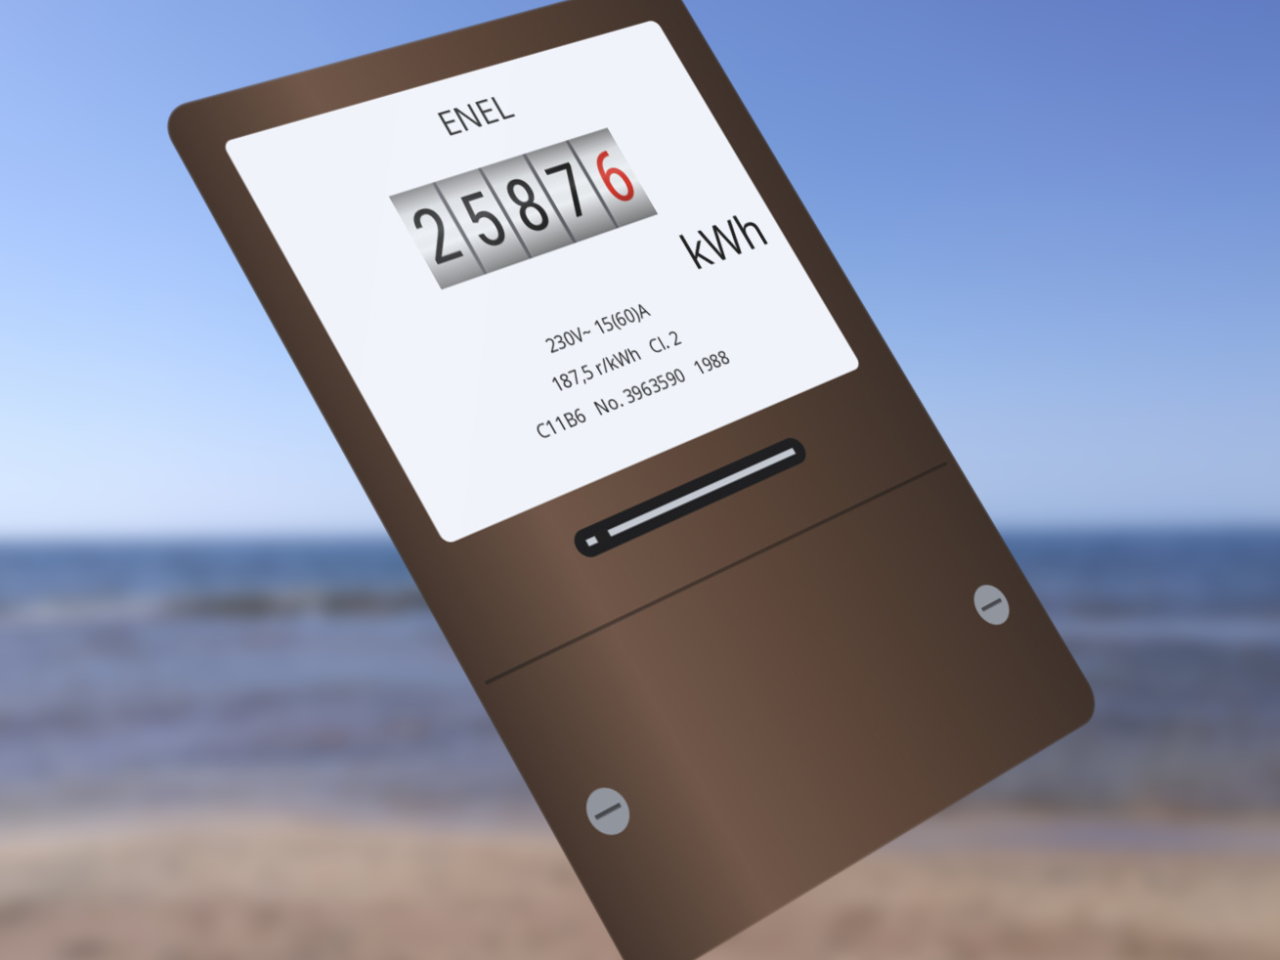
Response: 2587.6 kWh
